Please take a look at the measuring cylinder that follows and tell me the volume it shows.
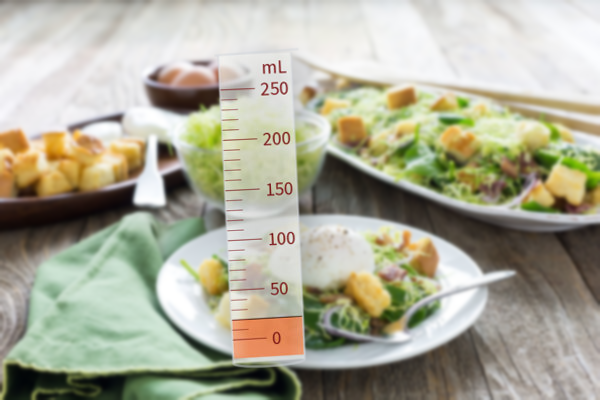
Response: 20 mL
